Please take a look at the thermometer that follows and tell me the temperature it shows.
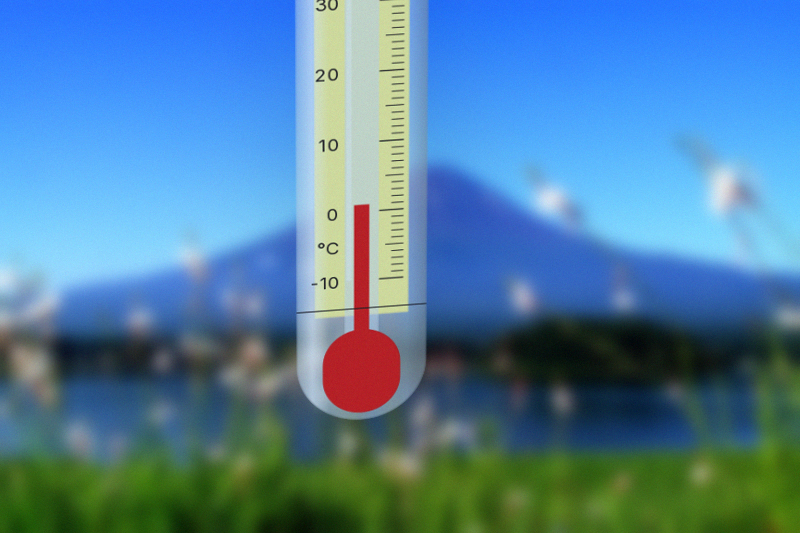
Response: 1 °C
